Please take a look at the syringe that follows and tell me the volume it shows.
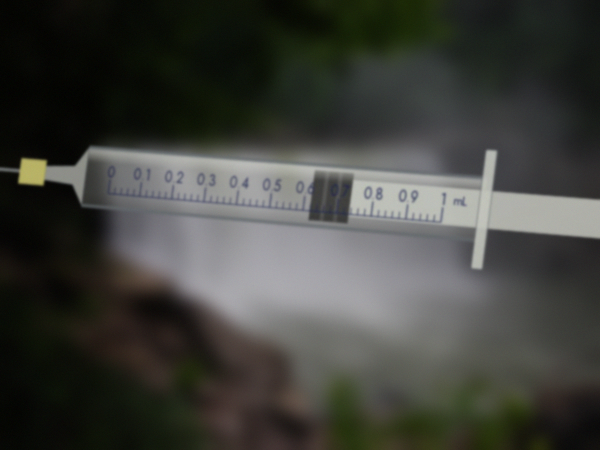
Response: 0.62 mL
